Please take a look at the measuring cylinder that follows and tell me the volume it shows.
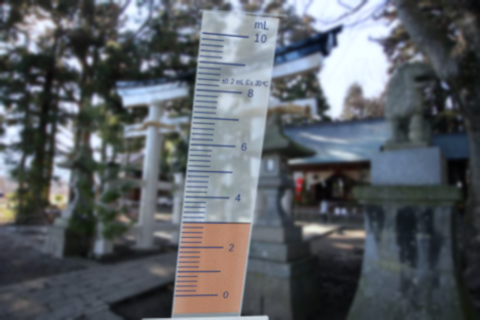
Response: 3 mL
